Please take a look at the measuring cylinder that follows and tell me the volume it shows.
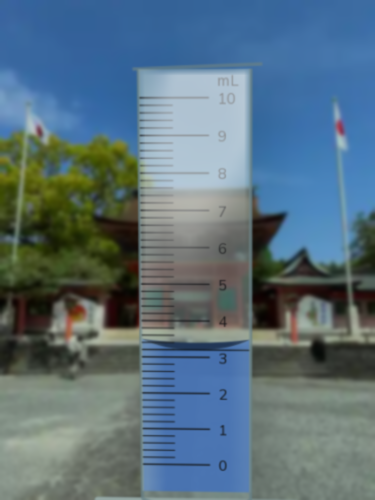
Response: 3.2 mL
